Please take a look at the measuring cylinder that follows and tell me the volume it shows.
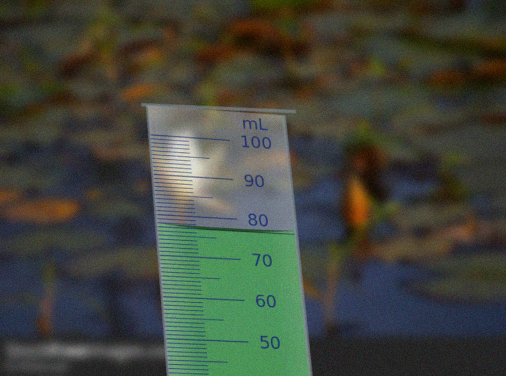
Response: 77 mL
